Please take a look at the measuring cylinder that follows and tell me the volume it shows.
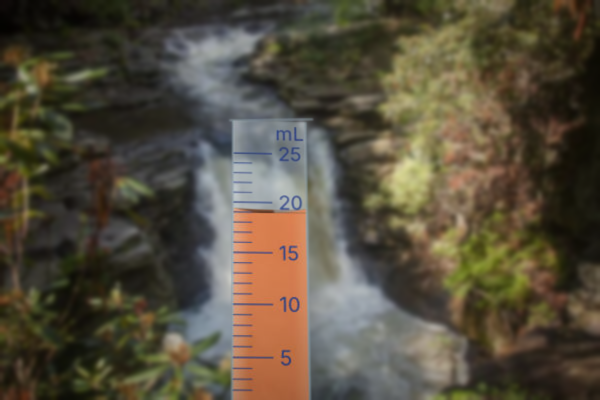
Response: 19 mL
